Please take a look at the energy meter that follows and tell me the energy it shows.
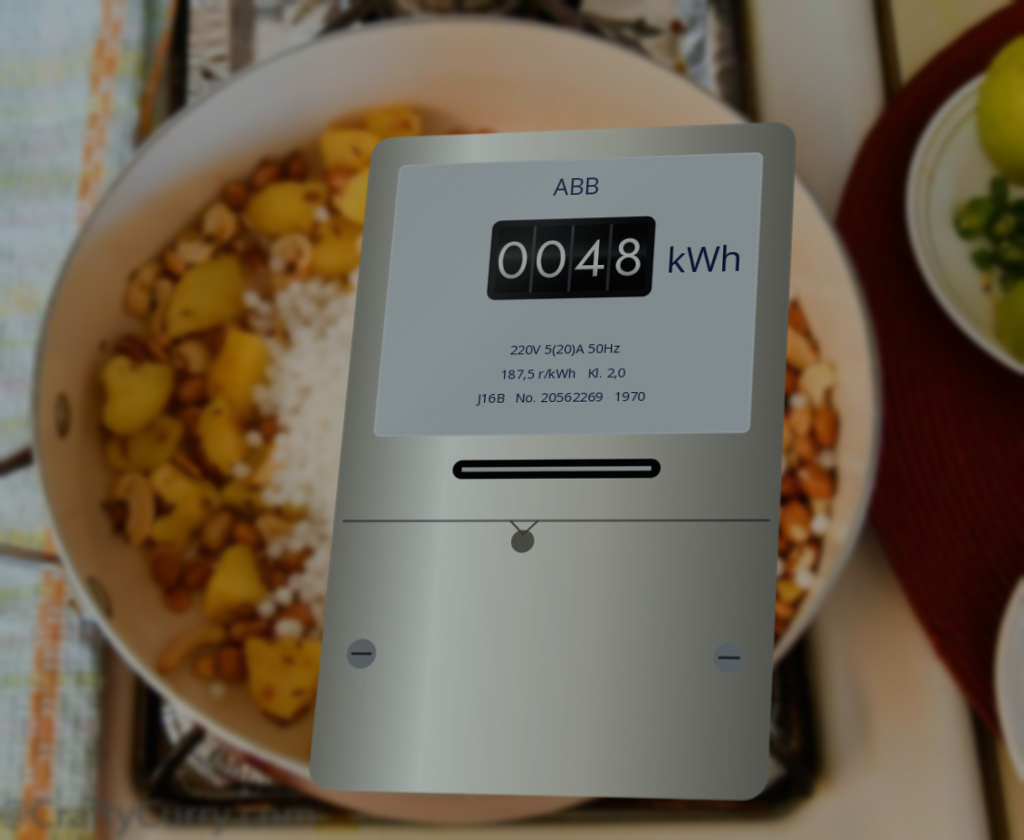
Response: 48 kWh
